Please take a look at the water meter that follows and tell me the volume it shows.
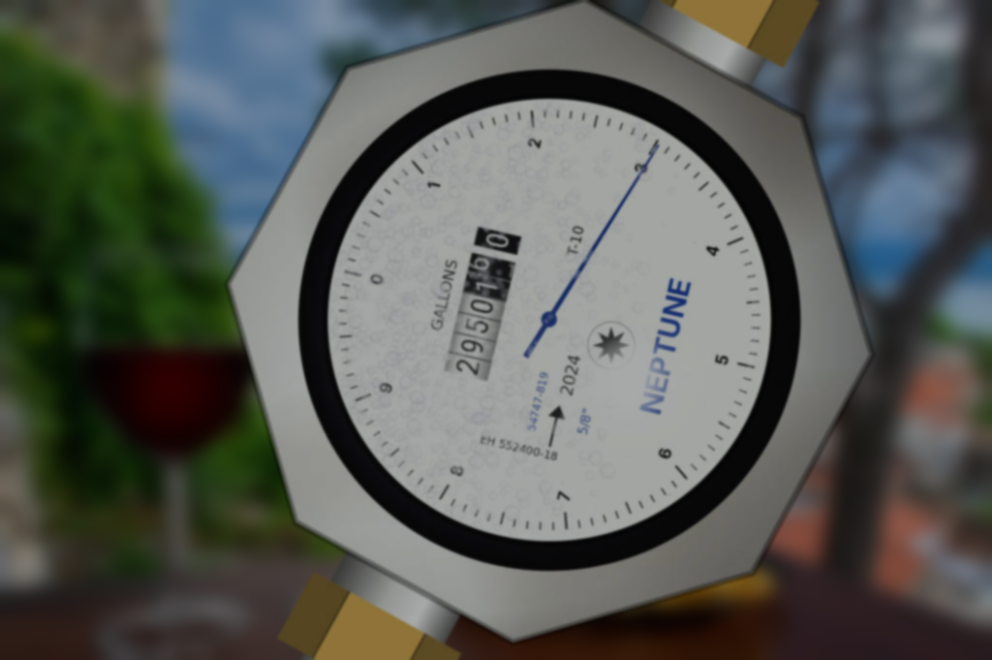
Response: 2950163.0 gal
